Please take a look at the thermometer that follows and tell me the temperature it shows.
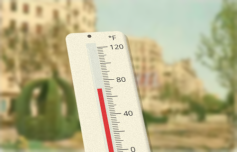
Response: 70 °F
